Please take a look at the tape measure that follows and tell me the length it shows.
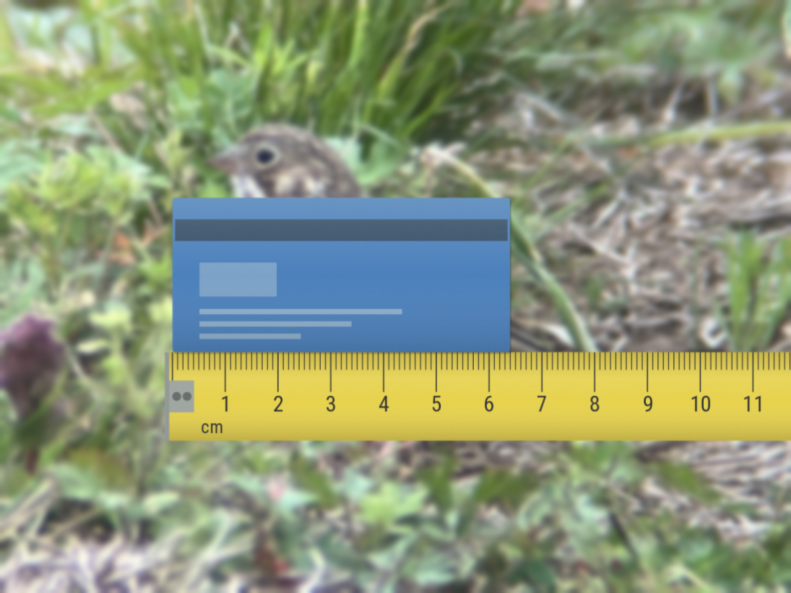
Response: 6.4 cm
